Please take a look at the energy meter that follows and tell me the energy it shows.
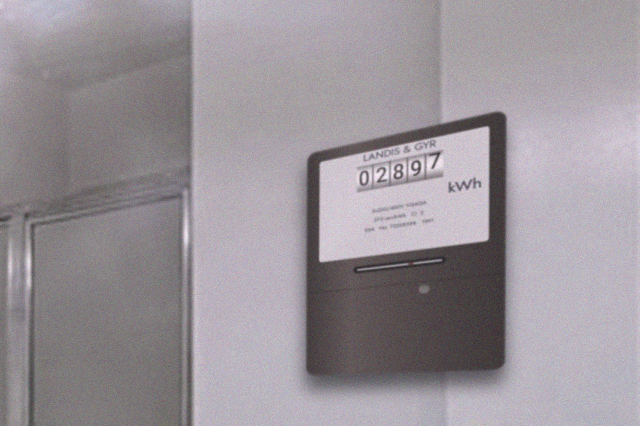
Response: 2897 kWh
